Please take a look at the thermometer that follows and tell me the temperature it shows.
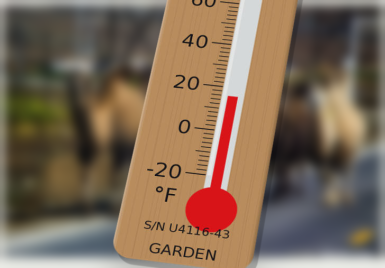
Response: 16 °F
